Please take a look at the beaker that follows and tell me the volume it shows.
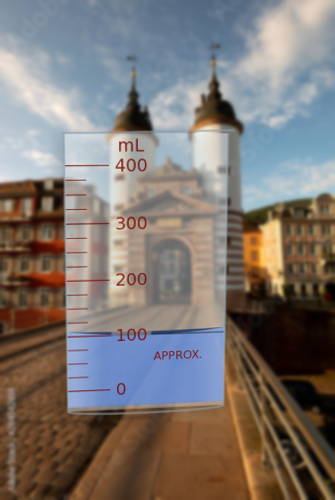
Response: 100 mL
